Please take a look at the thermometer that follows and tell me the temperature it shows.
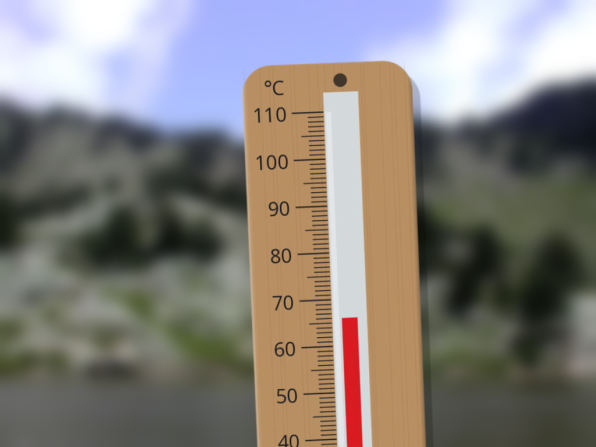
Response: 66 °C
